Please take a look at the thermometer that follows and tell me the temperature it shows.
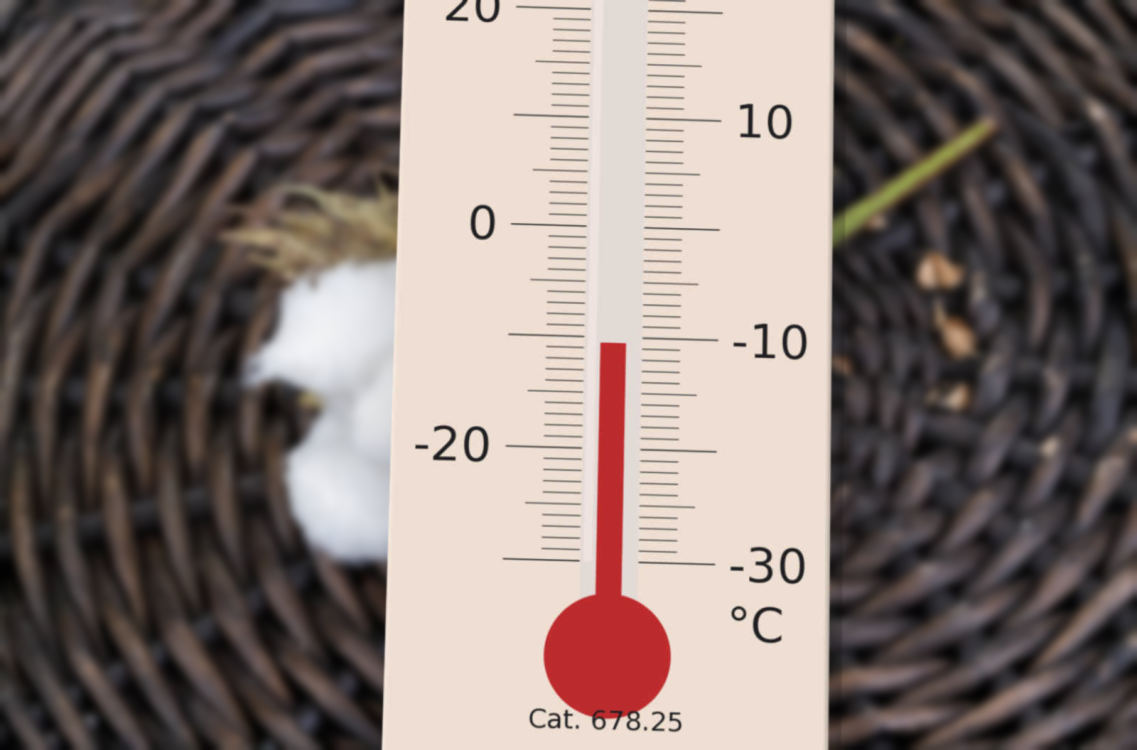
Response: -10.5 °C
